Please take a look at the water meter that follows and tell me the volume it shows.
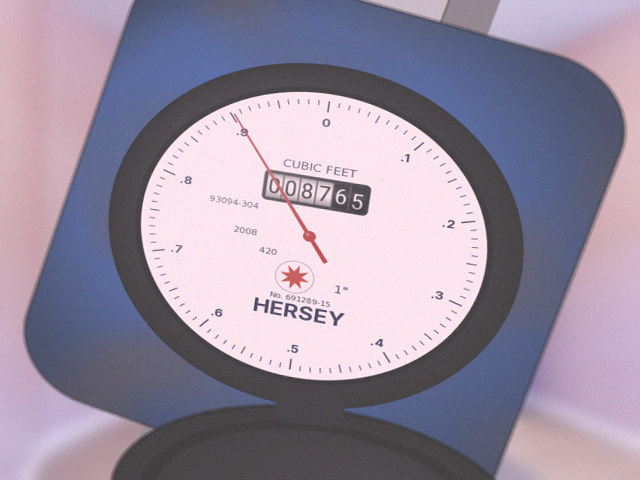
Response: 8764.90 ft³
